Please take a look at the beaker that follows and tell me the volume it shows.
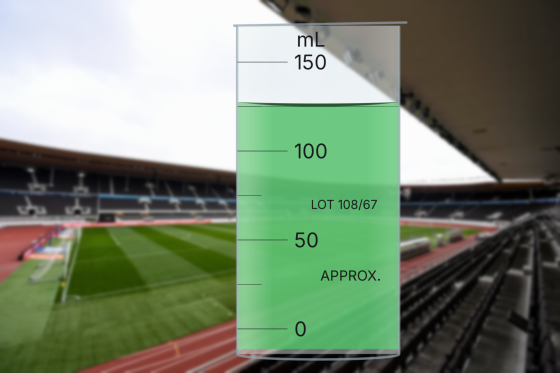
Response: 125 mL
